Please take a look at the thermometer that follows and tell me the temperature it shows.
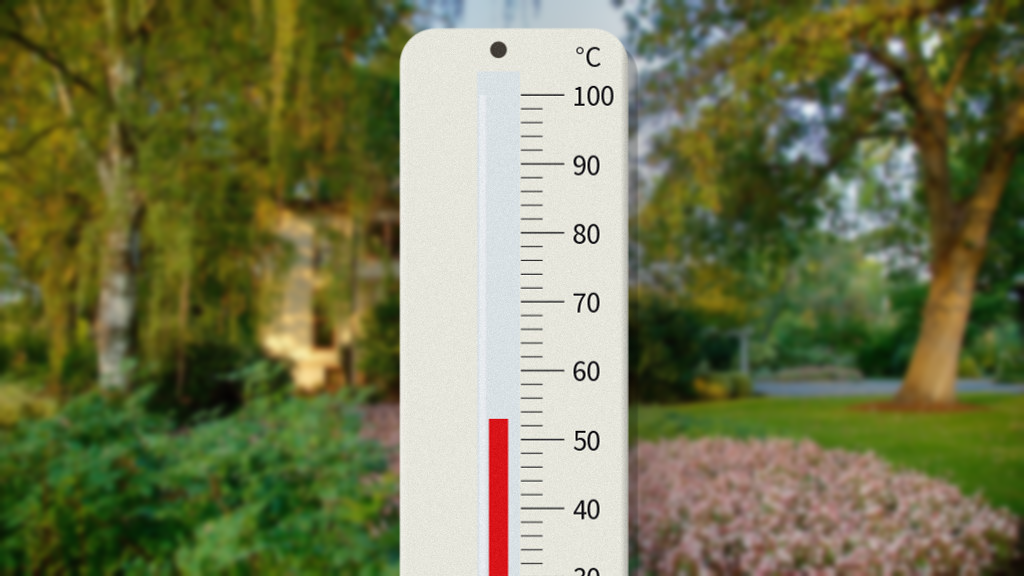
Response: 53 °C
